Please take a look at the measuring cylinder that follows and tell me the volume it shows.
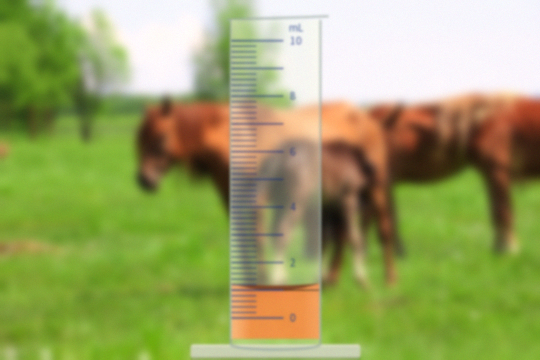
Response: 1 mL
